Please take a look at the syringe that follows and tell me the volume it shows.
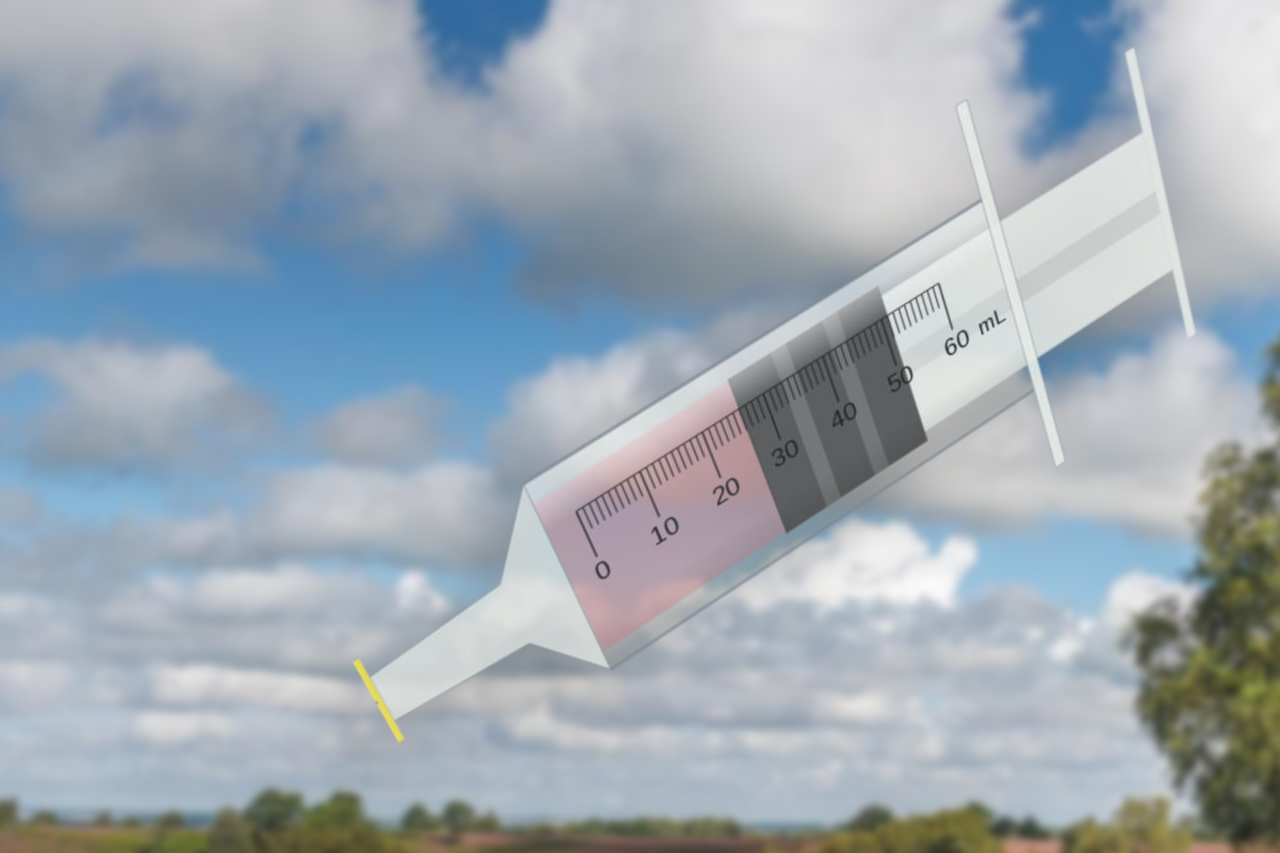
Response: 26 mL
